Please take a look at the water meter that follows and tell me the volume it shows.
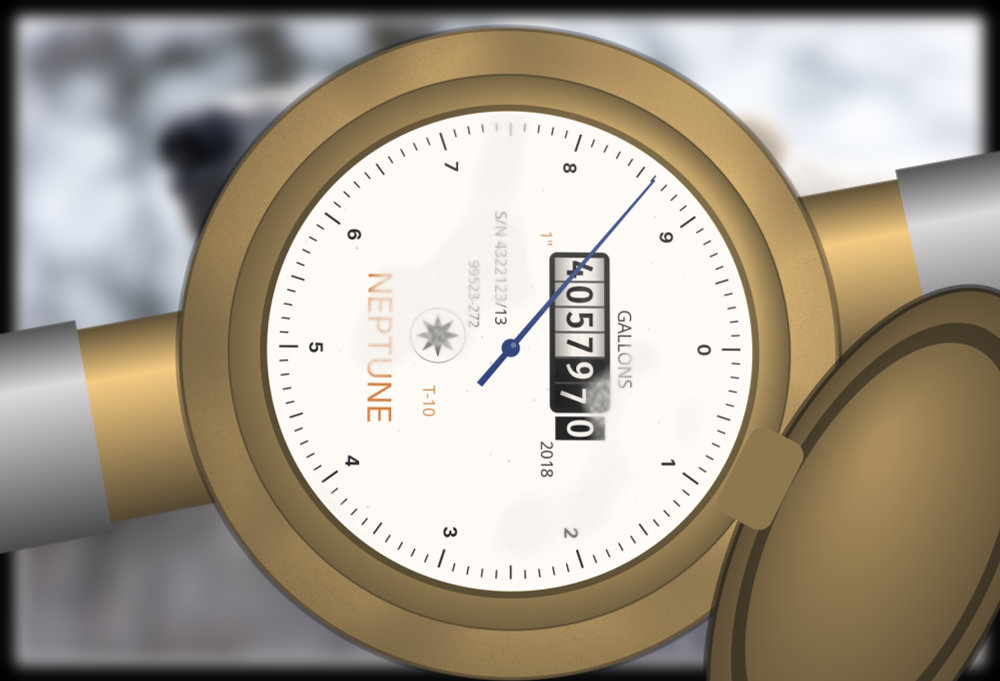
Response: 4057968.6 gal
